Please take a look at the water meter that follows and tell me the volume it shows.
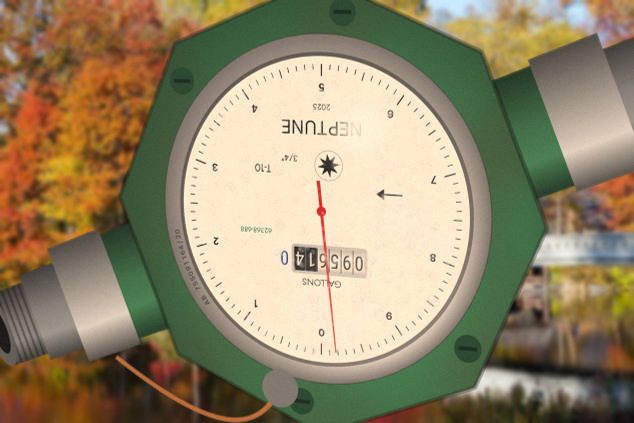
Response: 956139.8 gal
